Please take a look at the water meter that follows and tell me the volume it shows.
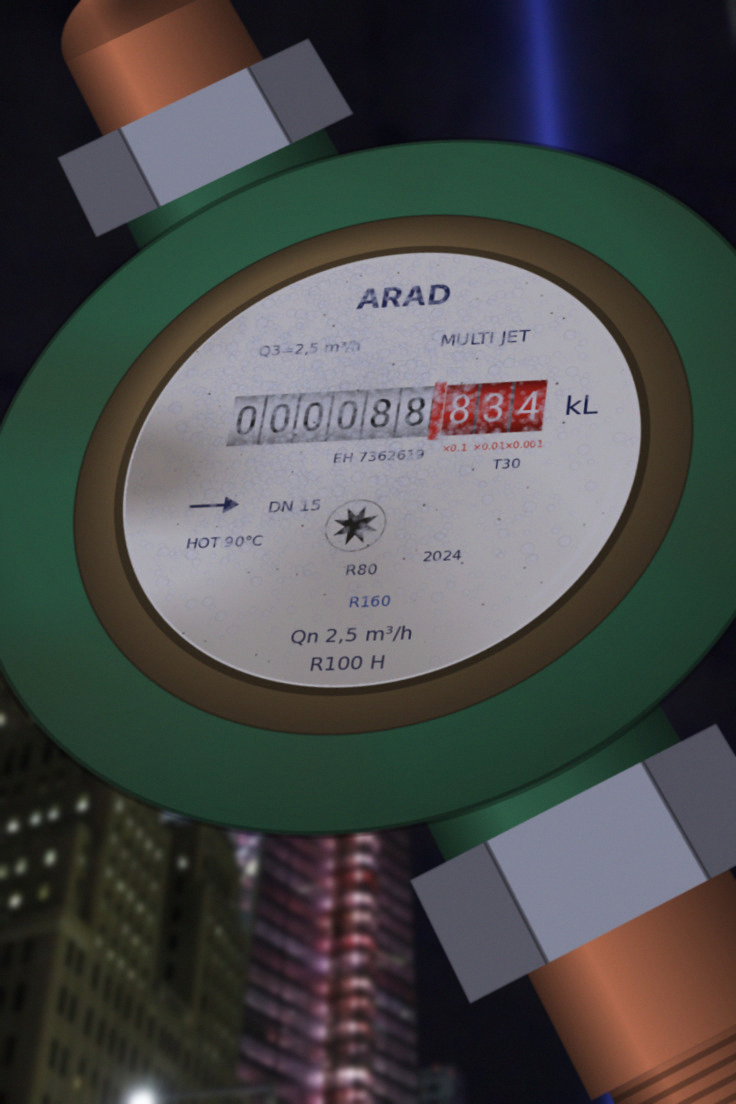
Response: 88.834 kL
